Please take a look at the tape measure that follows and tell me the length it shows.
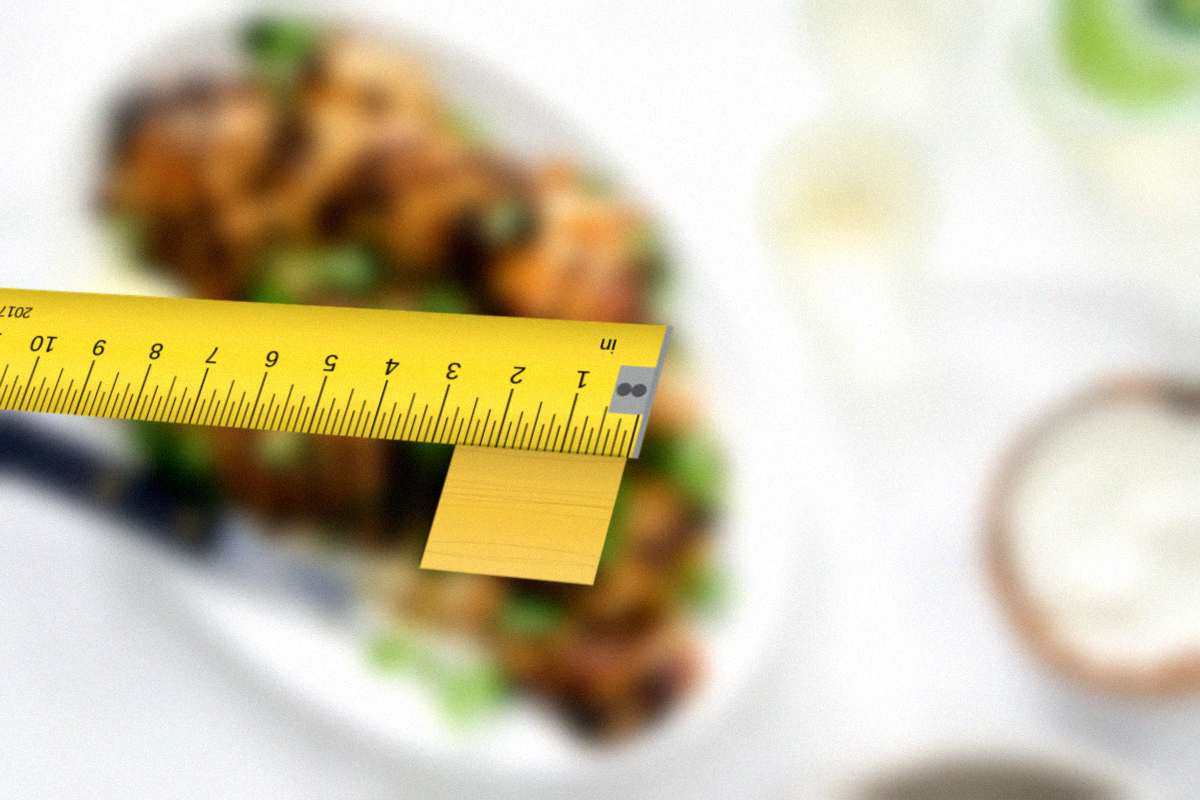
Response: 2.625 in
